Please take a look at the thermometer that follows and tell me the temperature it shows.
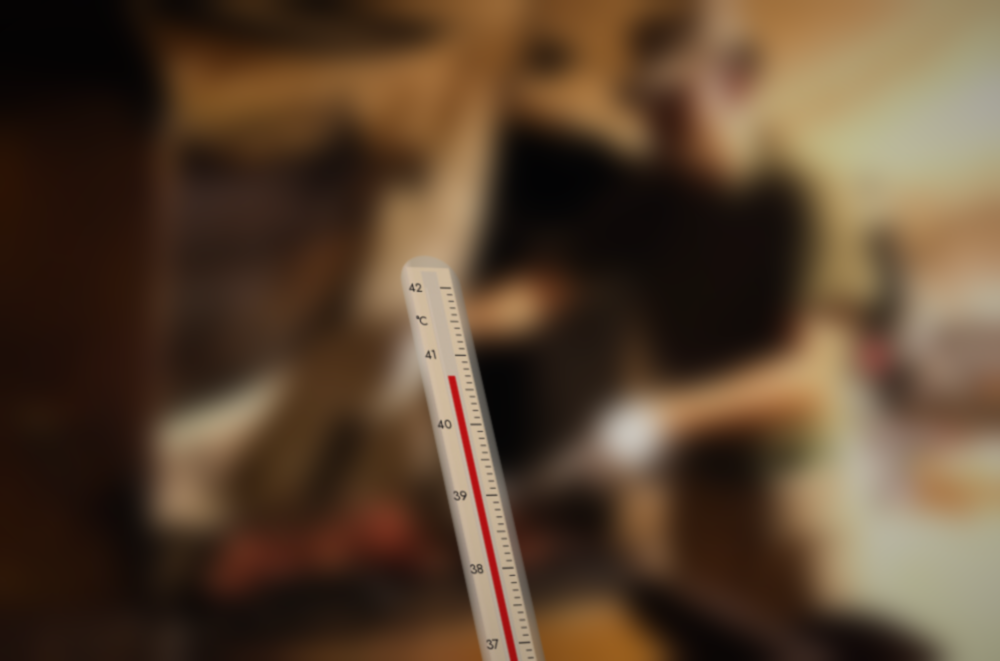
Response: 40.7 °C
